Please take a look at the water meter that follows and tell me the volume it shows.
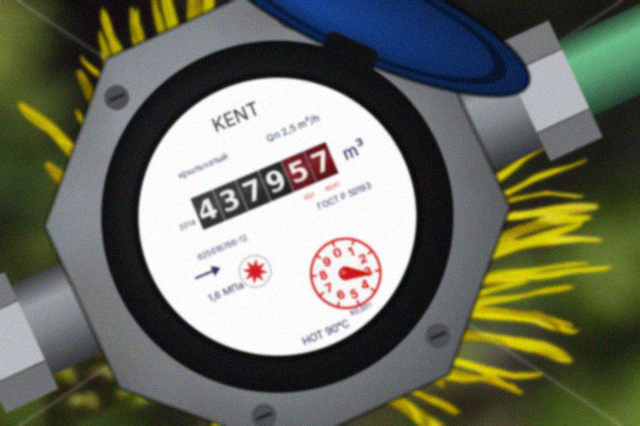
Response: 4379.573 m³
